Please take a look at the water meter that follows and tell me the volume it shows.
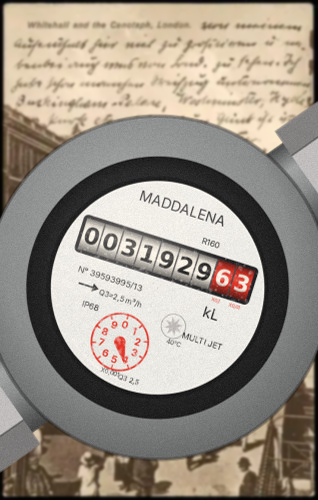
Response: 31929.634 kL
